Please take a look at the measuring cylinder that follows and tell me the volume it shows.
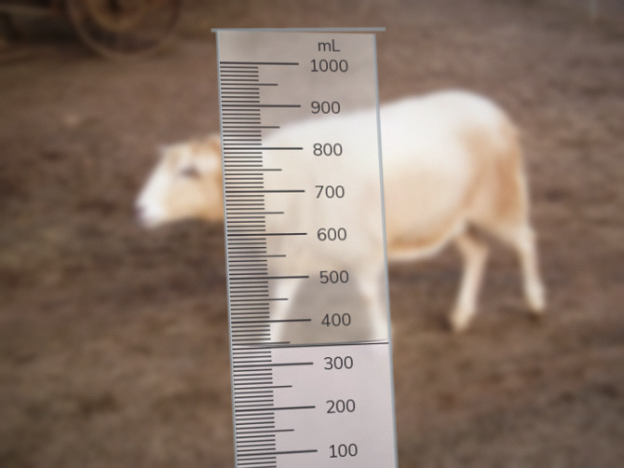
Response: 340 mL
